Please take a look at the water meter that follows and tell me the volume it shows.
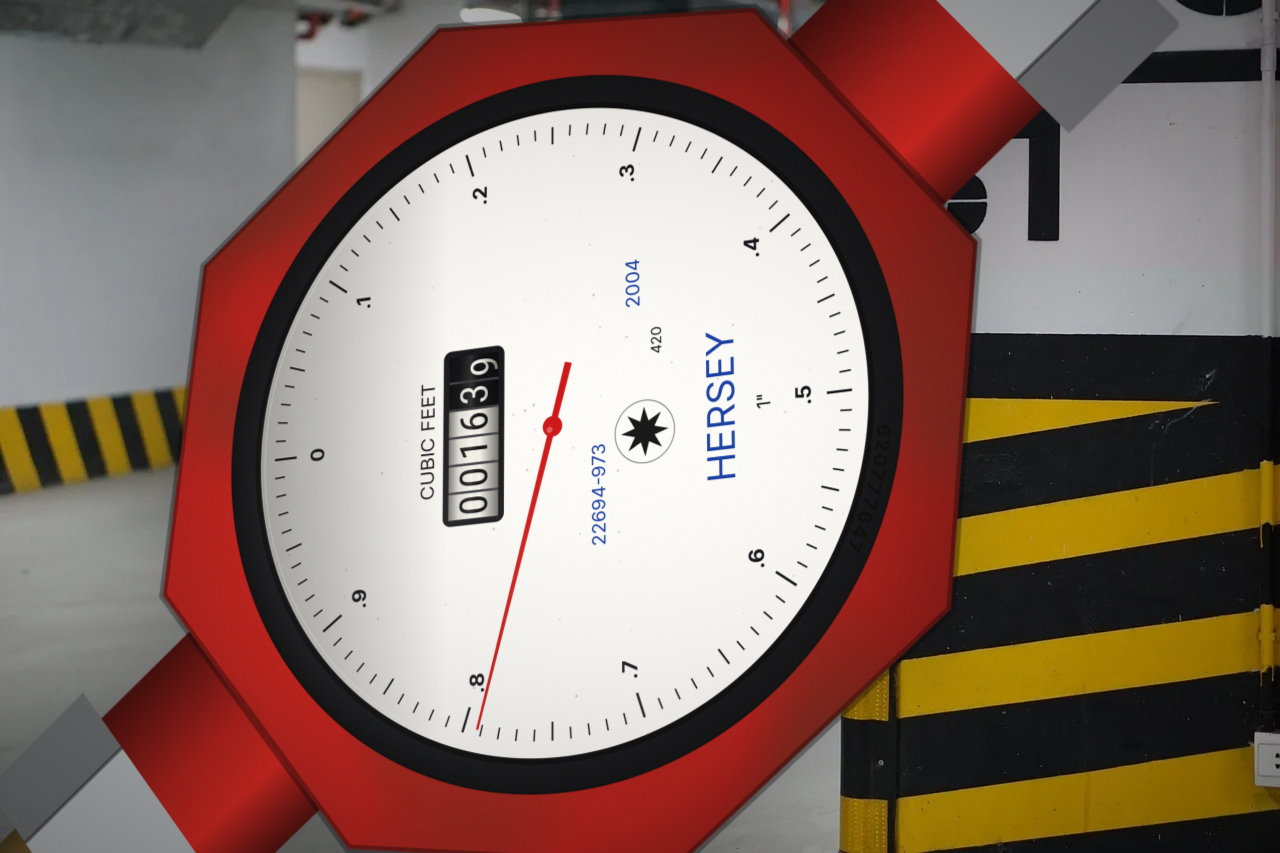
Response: 1638.79 ft³
